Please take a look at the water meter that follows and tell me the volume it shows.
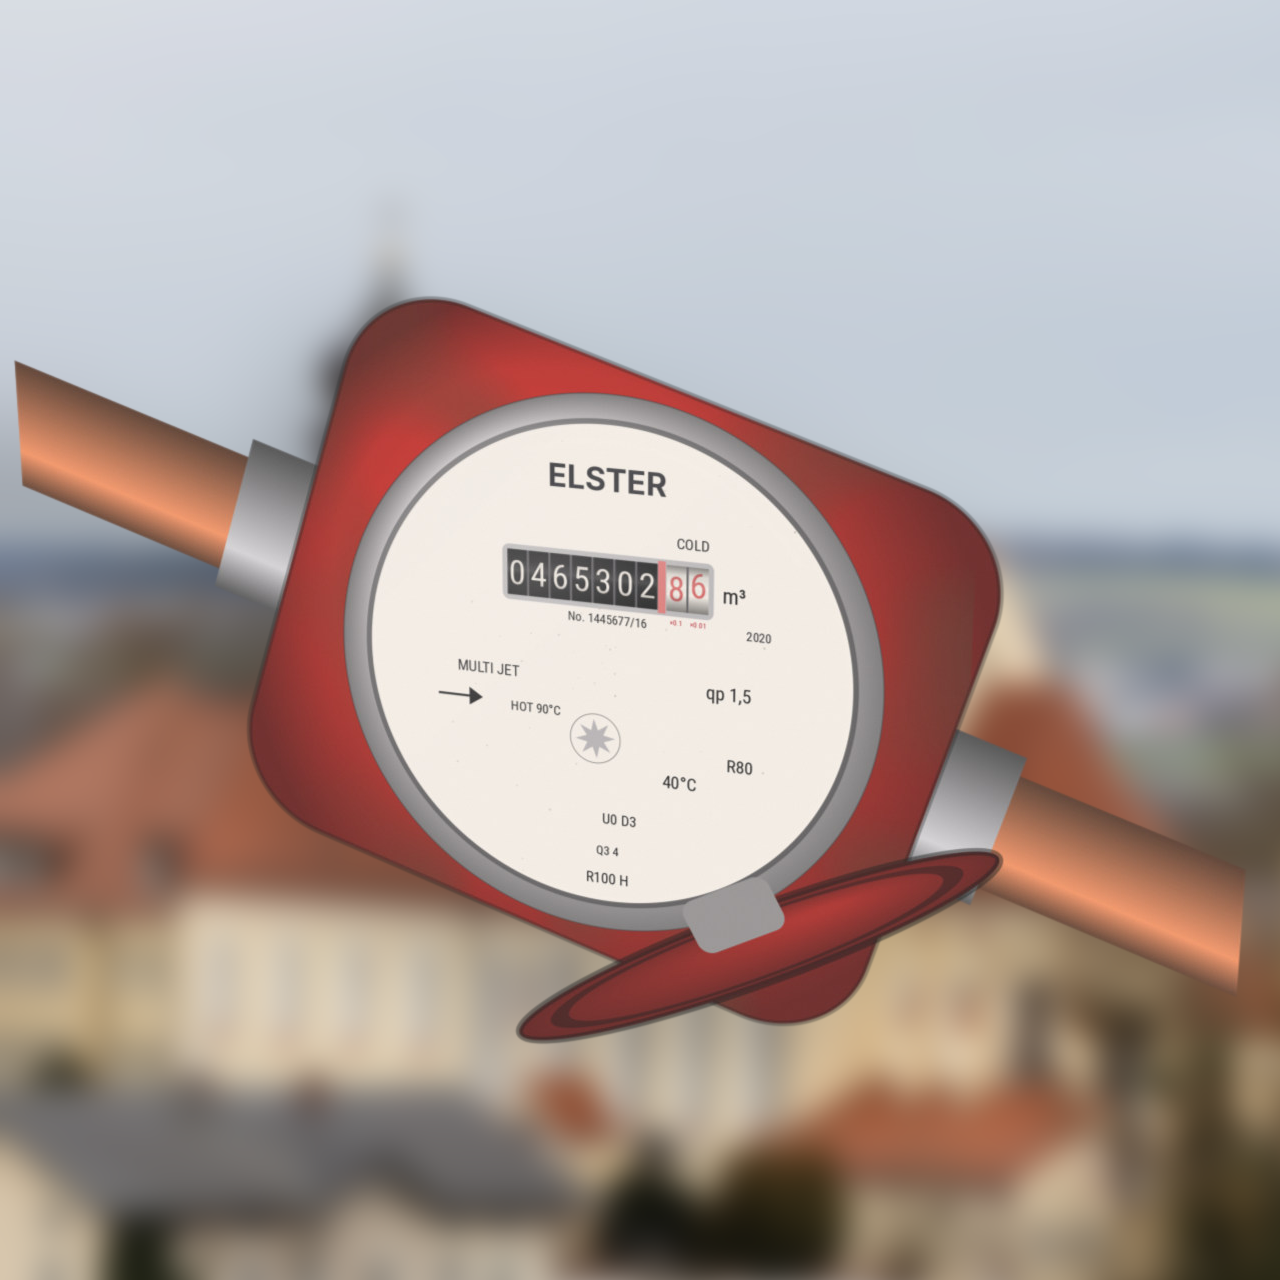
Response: 465302.86 m³
